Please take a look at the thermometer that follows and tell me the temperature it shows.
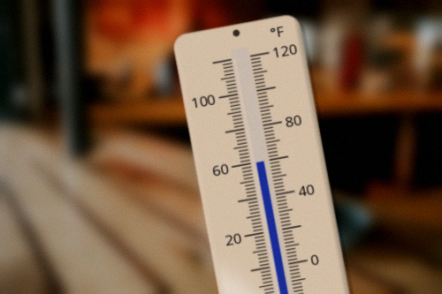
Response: 60 °F
